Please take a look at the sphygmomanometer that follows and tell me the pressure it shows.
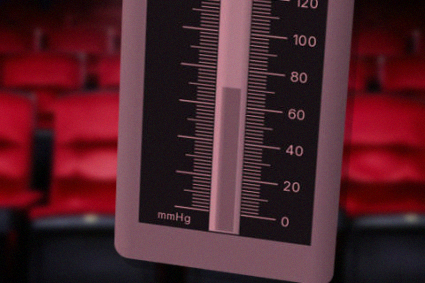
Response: 70 mmHg
